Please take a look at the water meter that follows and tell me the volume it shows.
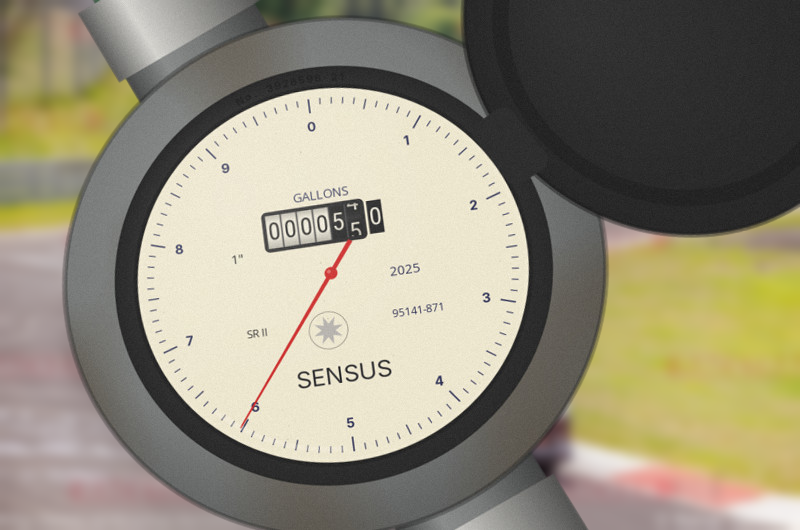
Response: 546.0 gal
